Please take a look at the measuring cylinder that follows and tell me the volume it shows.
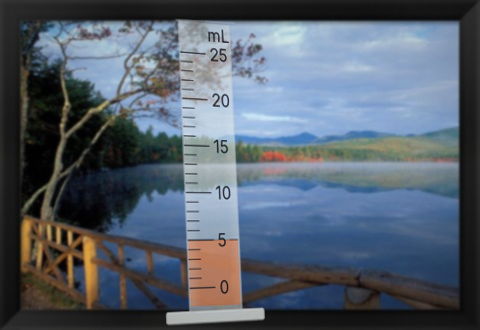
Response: 5 mL
